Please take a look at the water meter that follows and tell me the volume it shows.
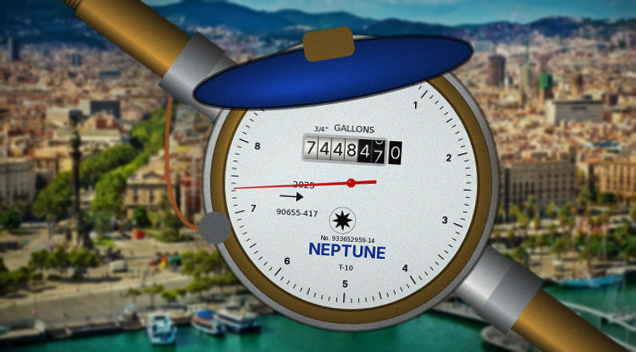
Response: 7448467.3 gal
